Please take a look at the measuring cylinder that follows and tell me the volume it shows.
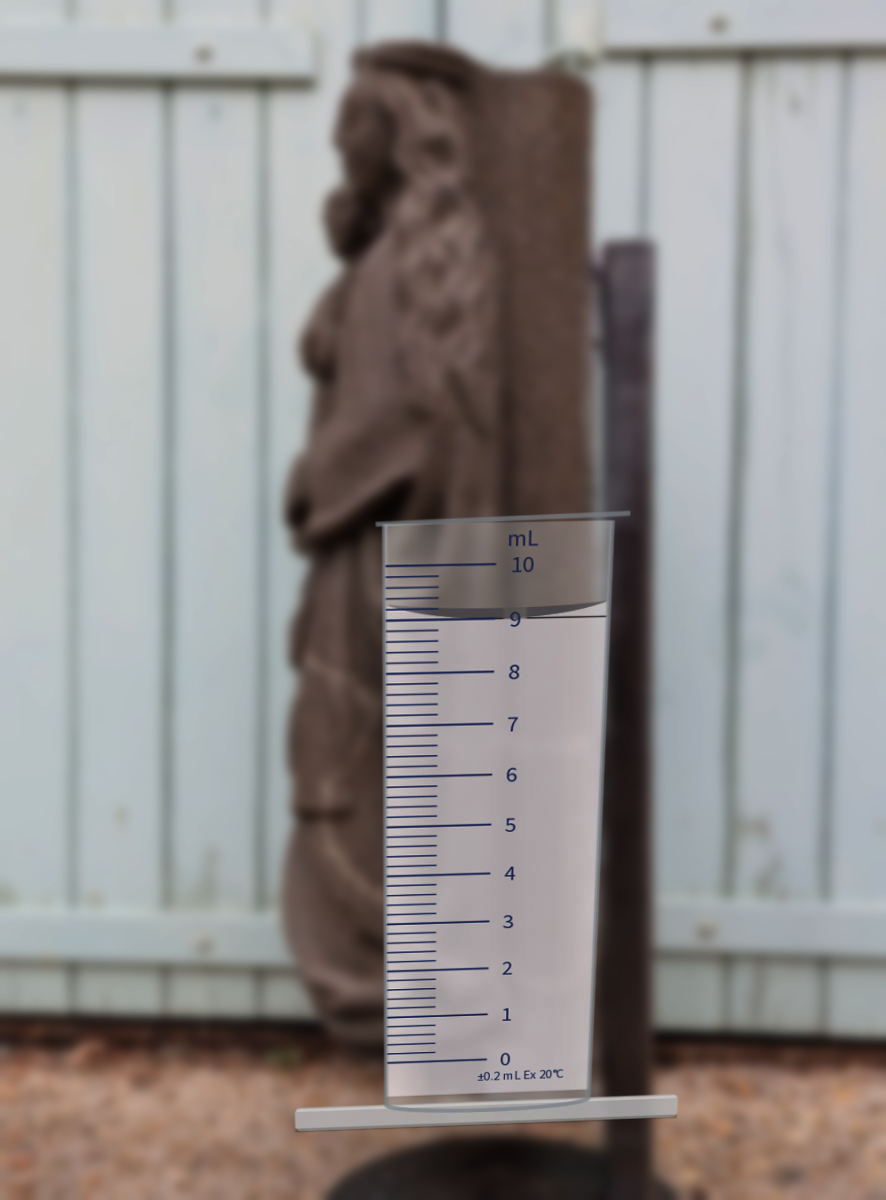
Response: 9 mL
